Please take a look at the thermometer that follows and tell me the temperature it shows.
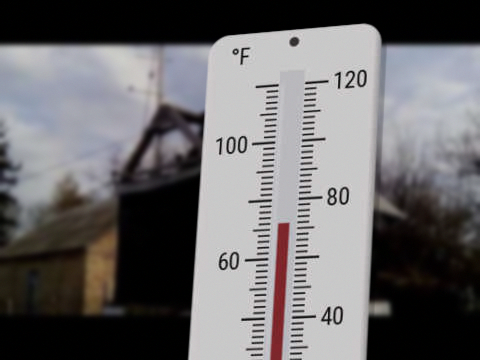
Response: 72 °F
